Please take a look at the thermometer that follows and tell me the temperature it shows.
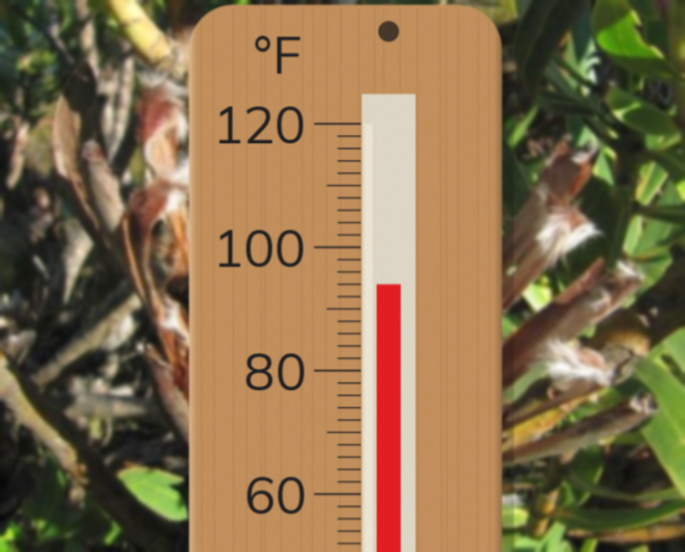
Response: 94 °F
